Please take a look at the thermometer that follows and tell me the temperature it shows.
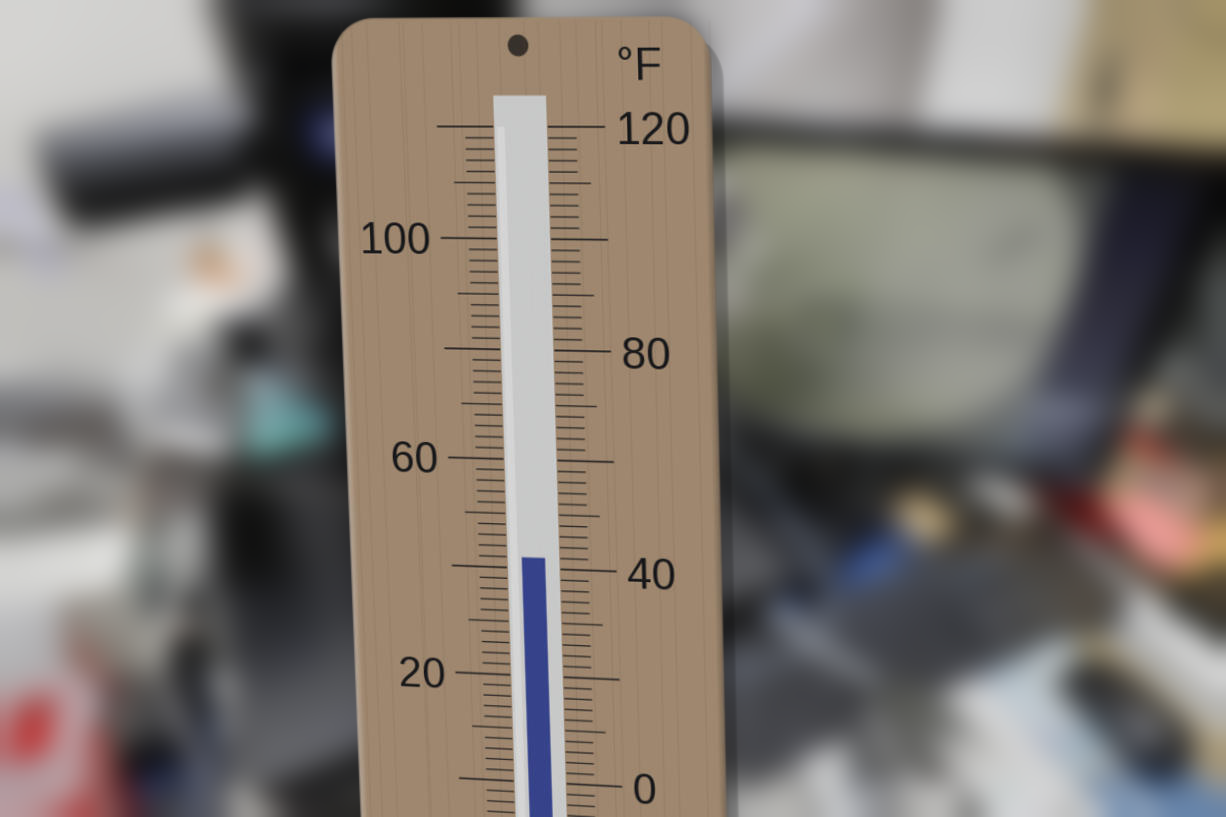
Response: 42 °F
